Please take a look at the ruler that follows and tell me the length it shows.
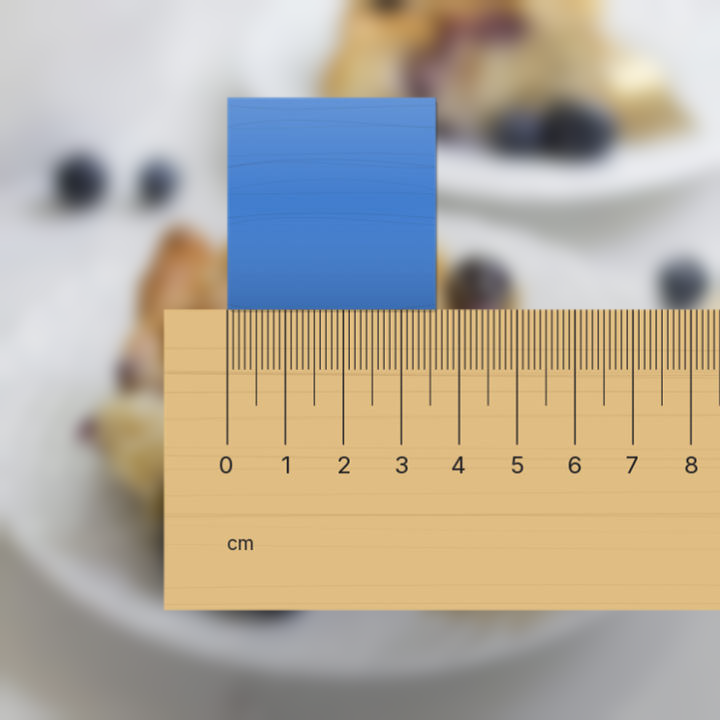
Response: 3.6 cm
